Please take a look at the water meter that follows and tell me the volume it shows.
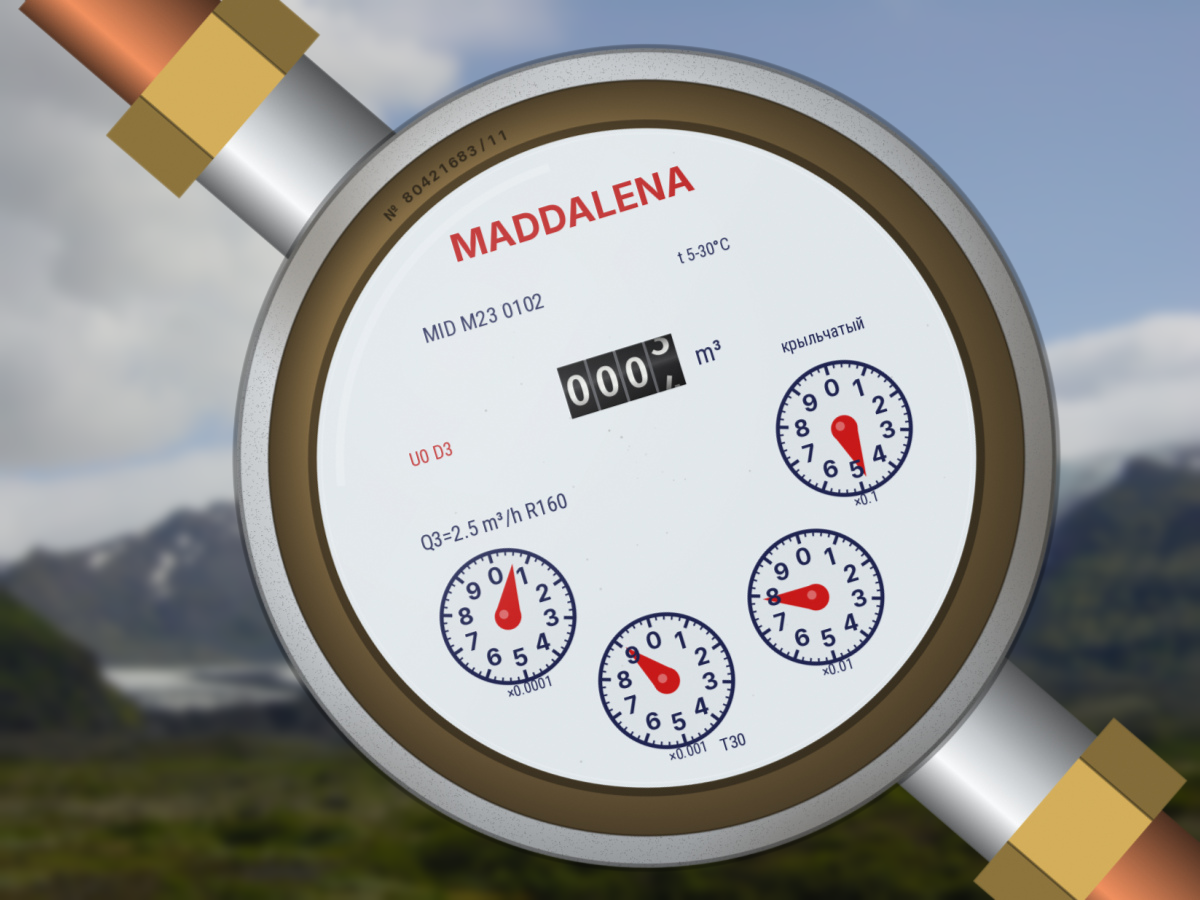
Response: 3.4790 m³
